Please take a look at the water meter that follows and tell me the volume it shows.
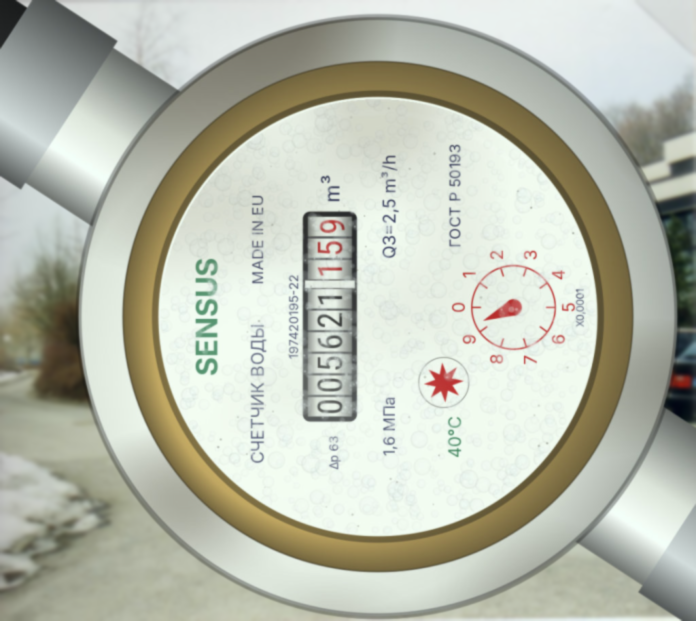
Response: 5621.1589 m³
